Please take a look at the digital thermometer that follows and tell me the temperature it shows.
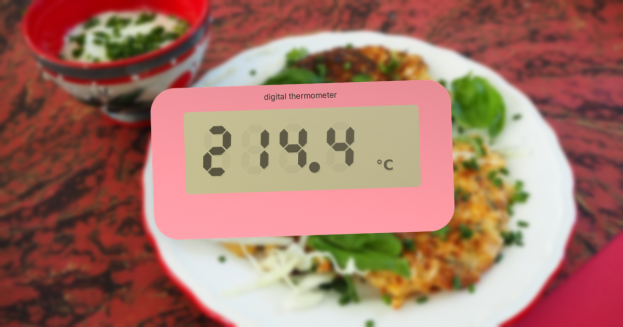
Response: 214.4 °C
